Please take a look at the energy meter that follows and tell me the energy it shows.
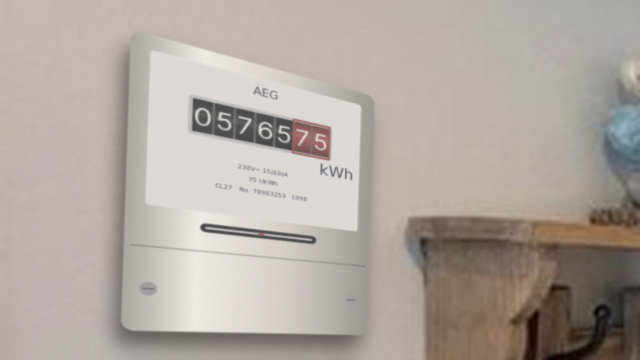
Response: 5765.75 kWh
